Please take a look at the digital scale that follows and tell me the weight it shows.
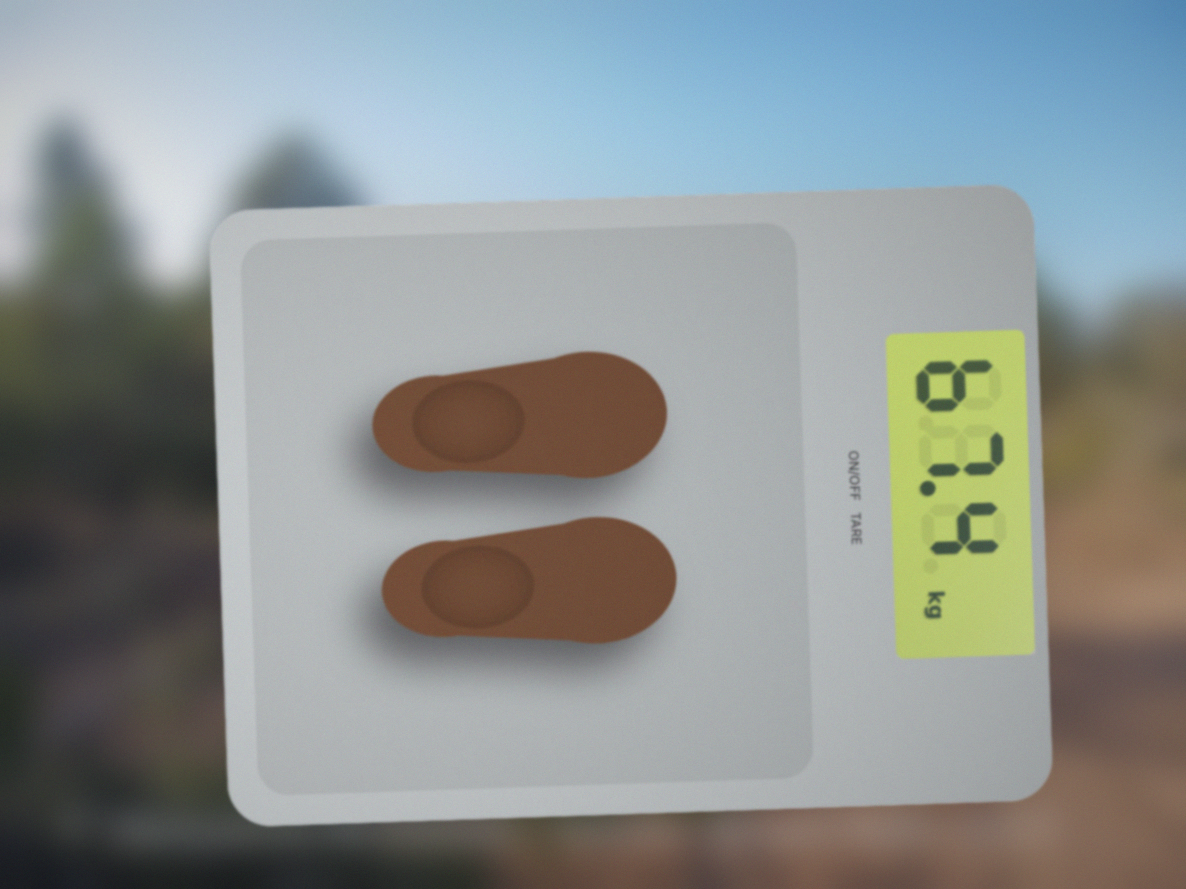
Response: 67.4 kg
